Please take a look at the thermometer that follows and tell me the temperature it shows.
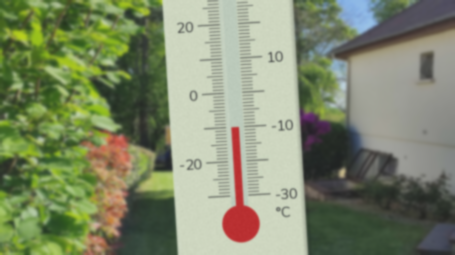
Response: -10 °C
